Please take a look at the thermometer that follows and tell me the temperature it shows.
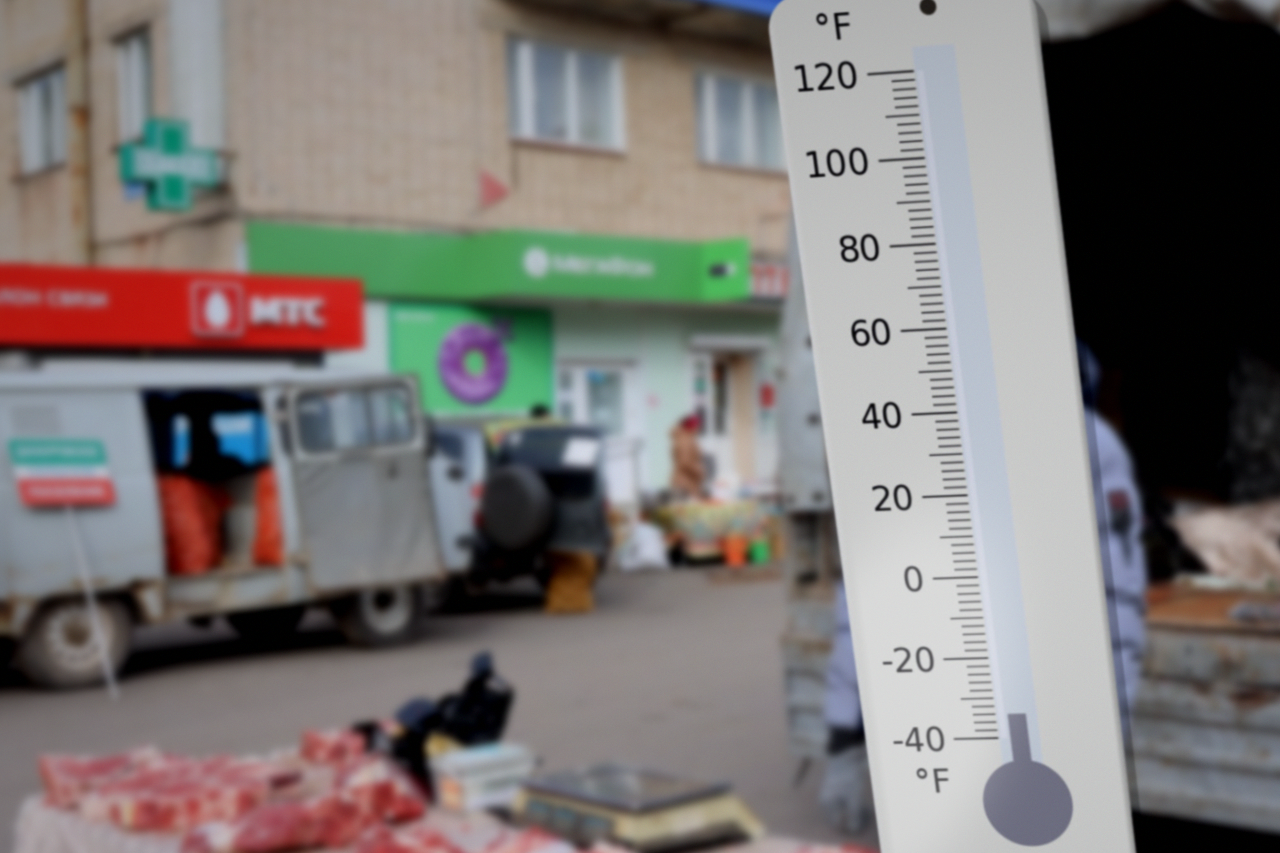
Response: -34 °F
